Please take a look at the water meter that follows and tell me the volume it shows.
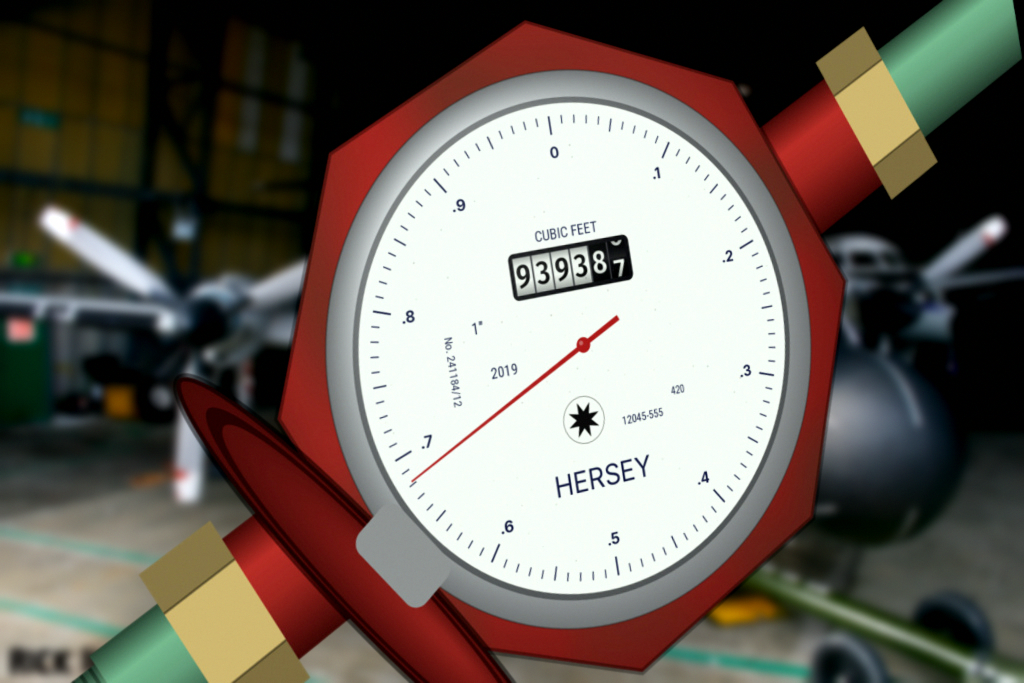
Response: 939386.68 ft³
